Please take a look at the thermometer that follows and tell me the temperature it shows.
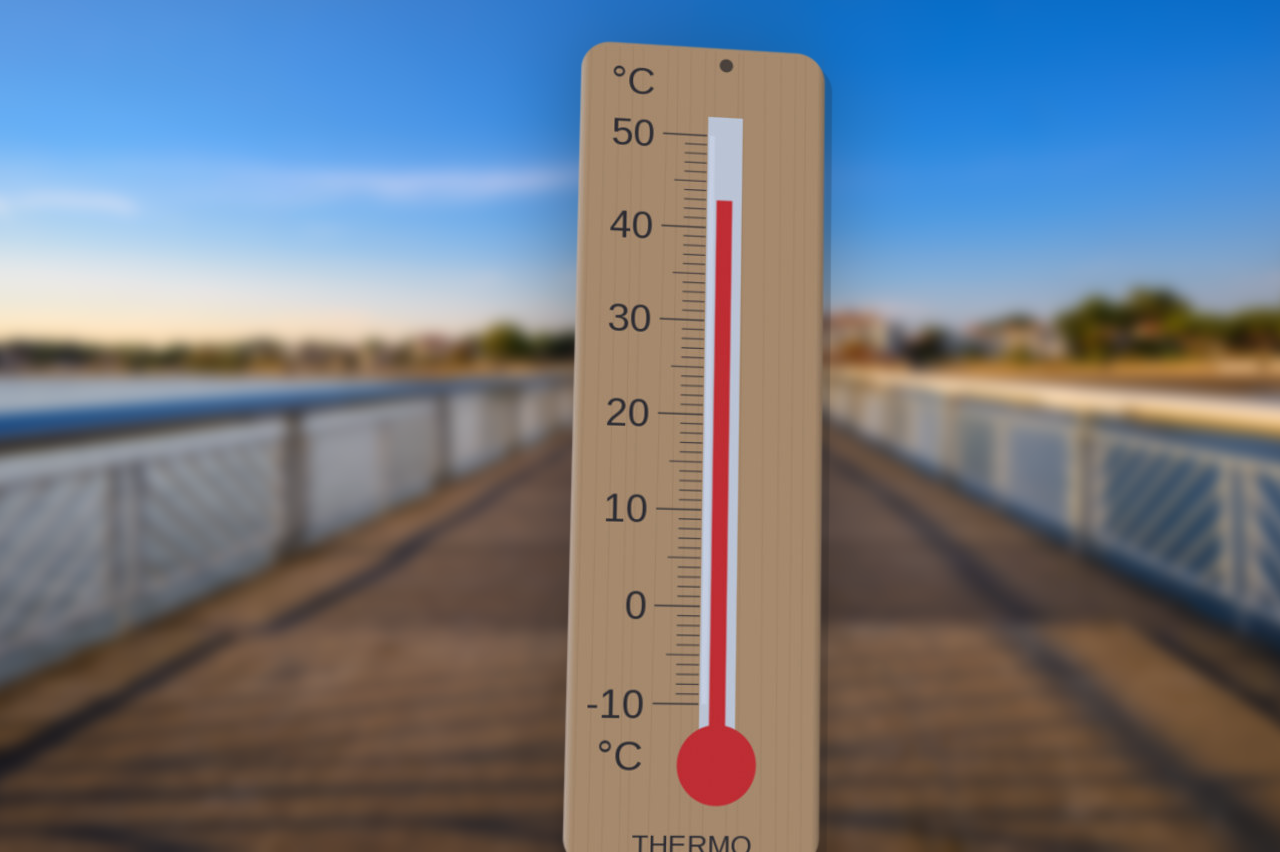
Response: 43 °C
